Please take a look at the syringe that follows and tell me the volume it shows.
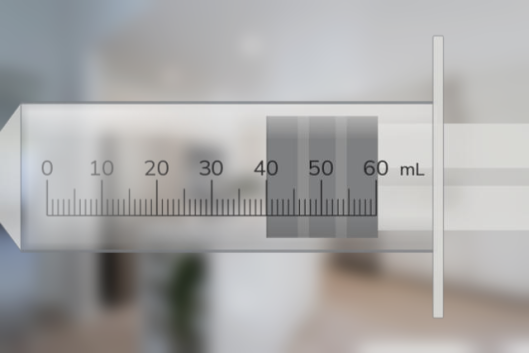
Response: 40 mL
